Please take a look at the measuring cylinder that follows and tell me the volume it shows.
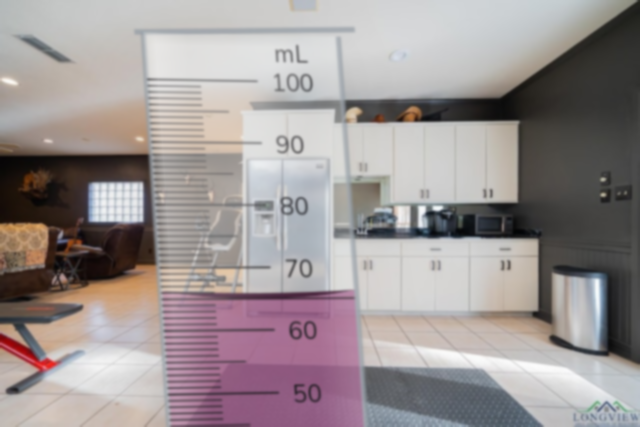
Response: 65 mL
